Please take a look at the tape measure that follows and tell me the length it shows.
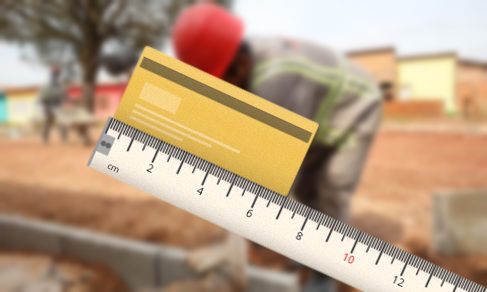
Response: 7 cm
